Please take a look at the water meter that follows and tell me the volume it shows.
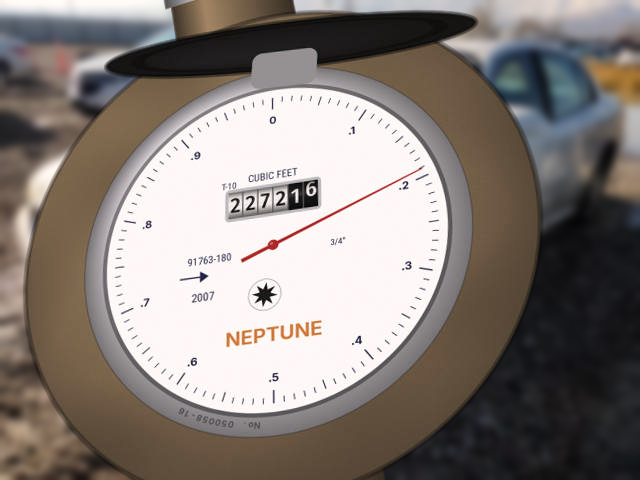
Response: 227216.19 ft³
